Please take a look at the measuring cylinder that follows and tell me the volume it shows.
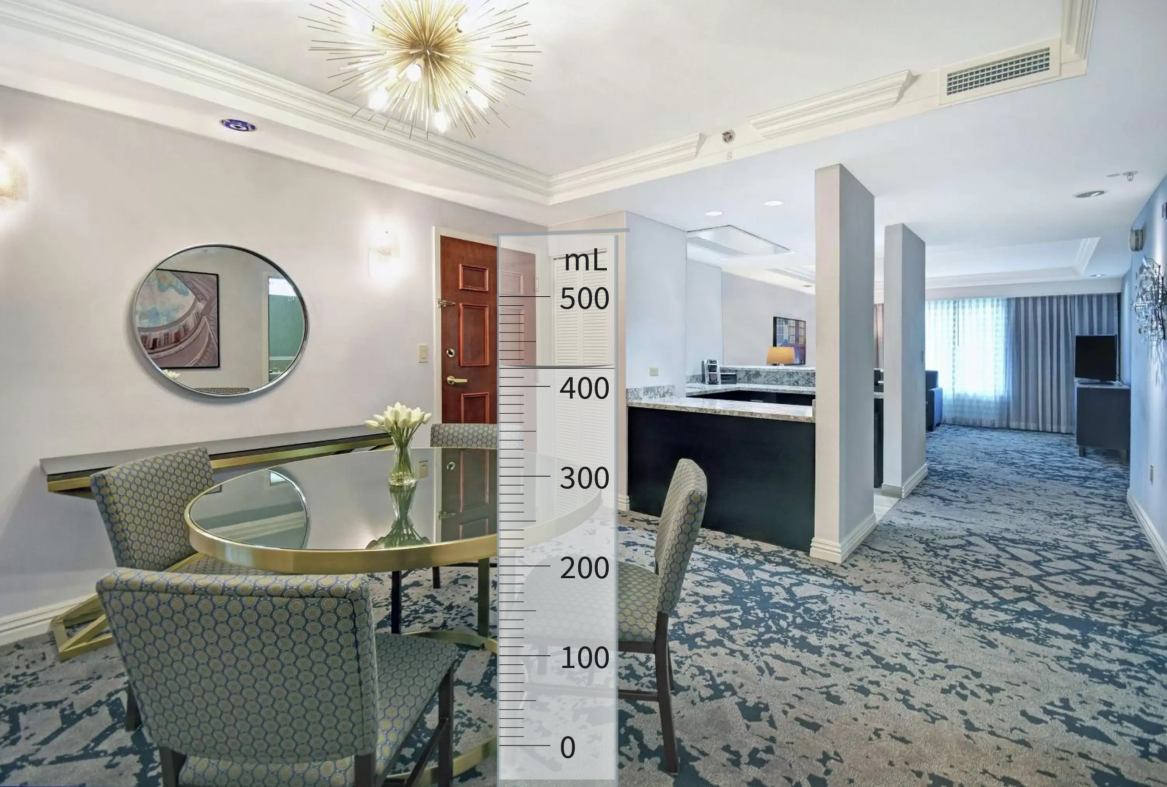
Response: 420 mL
